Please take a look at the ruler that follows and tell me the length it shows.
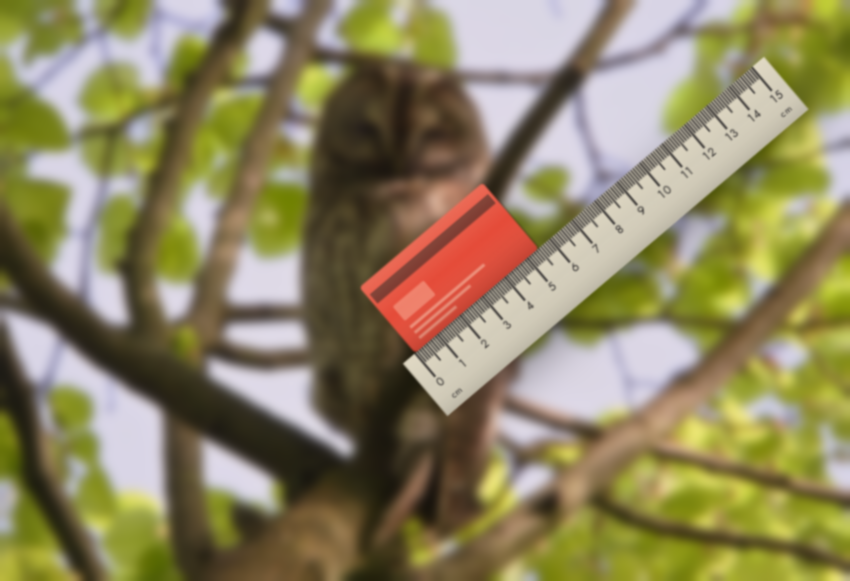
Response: 5.5 cm
